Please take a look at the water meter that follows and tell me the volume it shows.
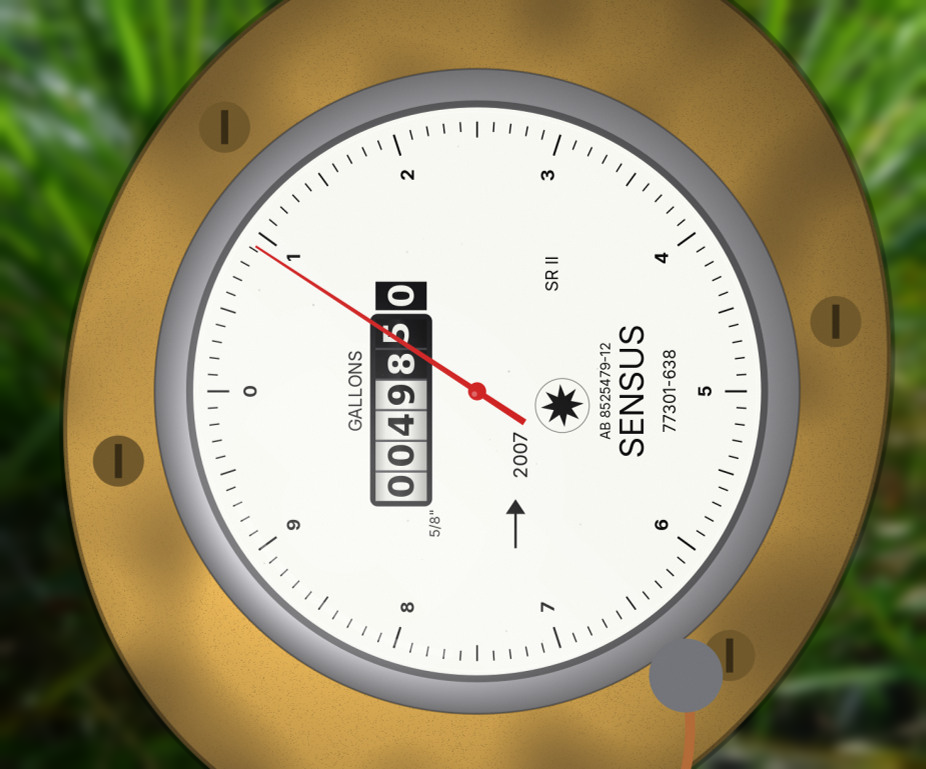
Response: 49850.9 gal
